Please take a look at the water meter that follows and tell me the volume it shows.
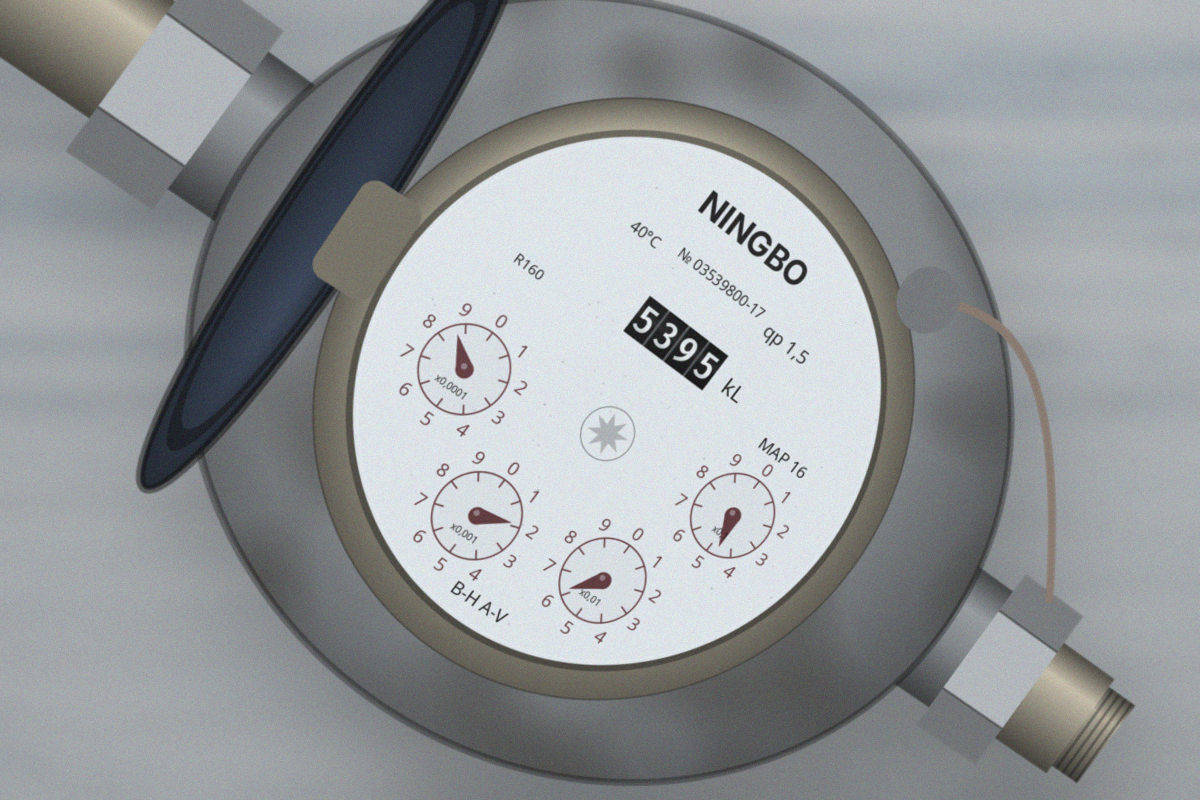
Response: 5395.4618 kL
